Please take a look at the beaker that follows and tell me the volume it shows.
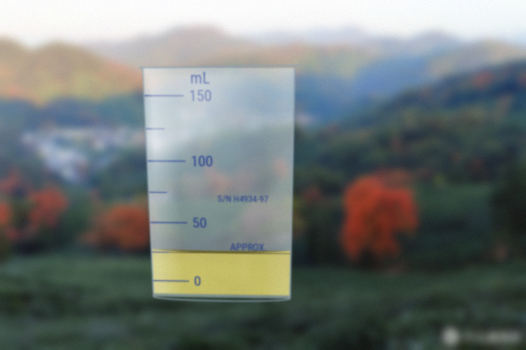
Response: 25 mL
